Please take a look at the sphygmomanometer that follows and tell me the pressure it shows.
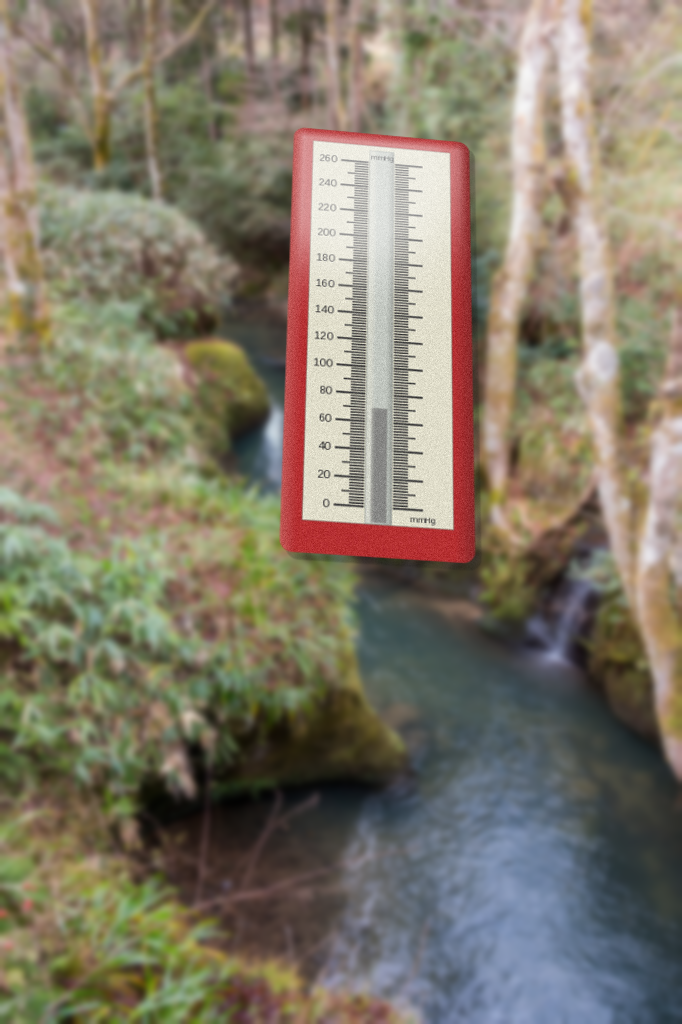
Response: 70 mmHg
